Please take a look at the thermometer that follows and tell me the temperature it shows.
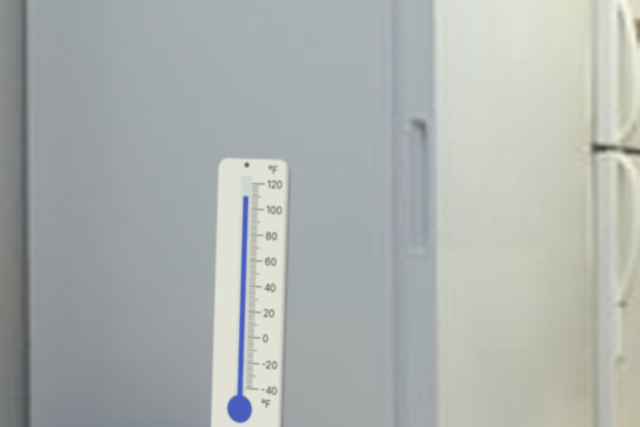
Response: 110 °F
